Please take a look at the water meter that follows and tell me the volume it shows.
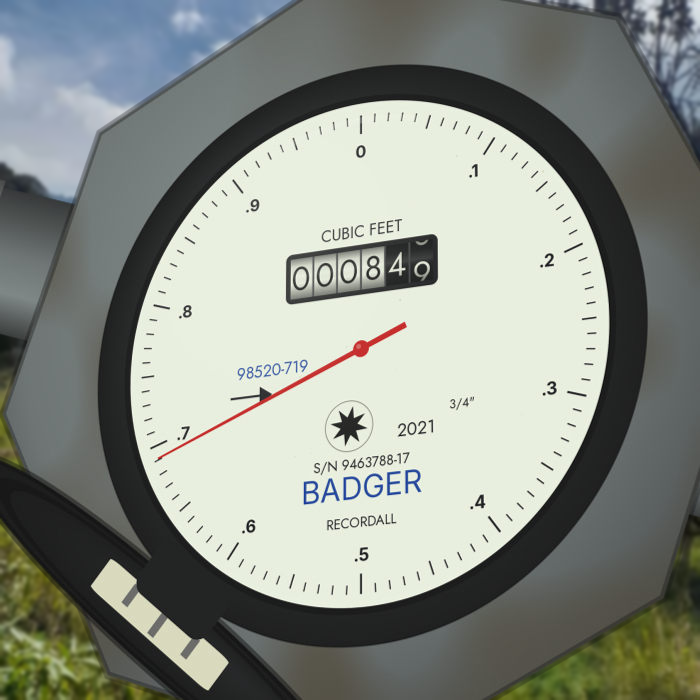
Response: 848.69 ft³
